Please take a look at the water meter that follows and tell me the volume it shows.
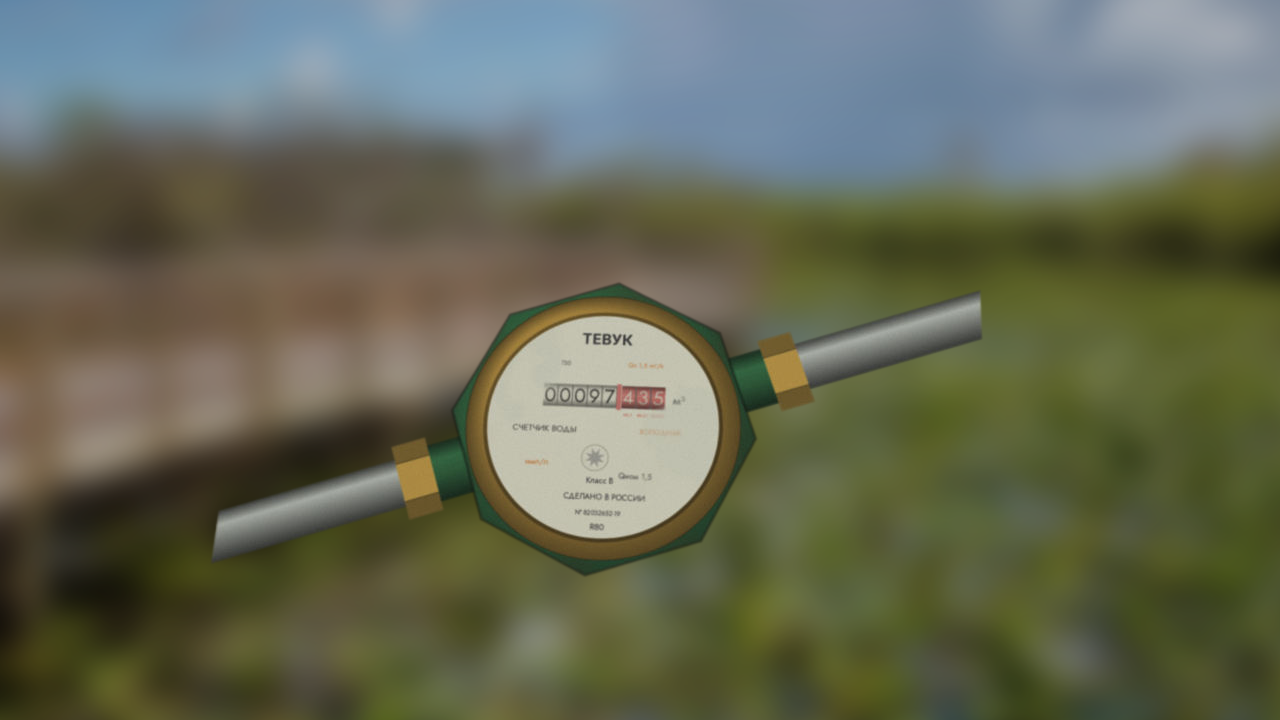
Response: 97.435 m³
